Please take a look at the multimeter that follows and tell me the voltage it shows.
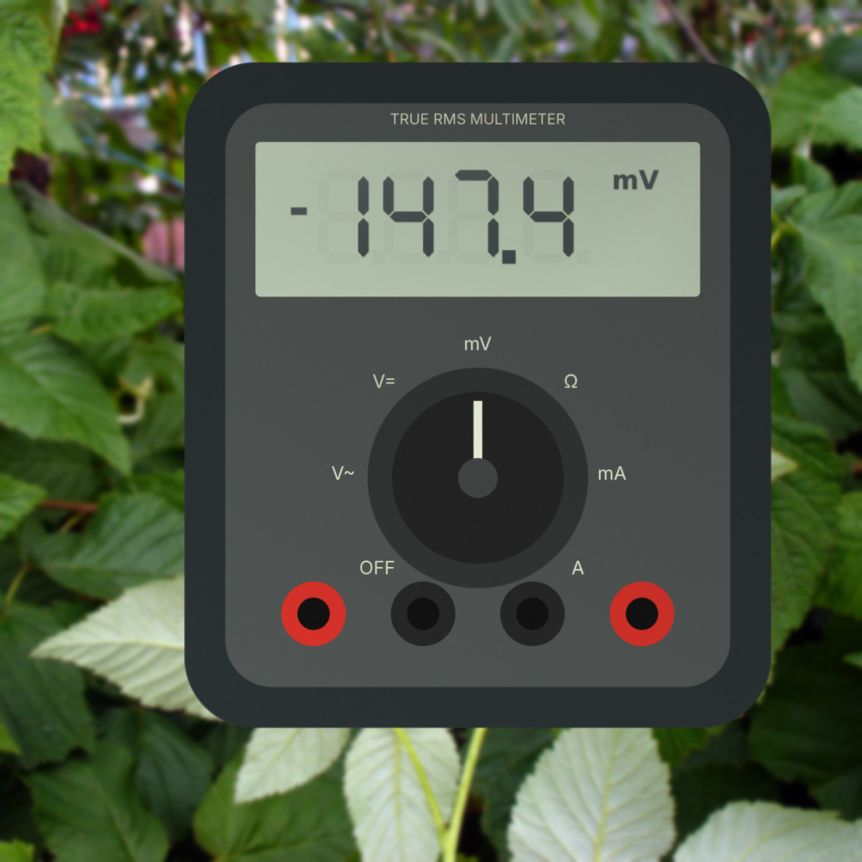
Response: -147.4 mV
